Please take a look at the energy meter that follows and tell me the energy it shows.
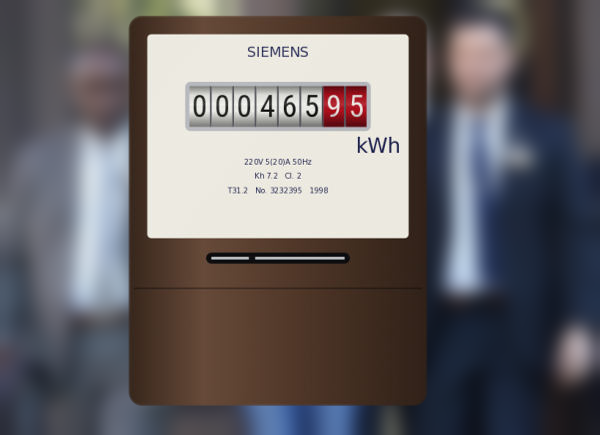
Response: 465.95 kWh
